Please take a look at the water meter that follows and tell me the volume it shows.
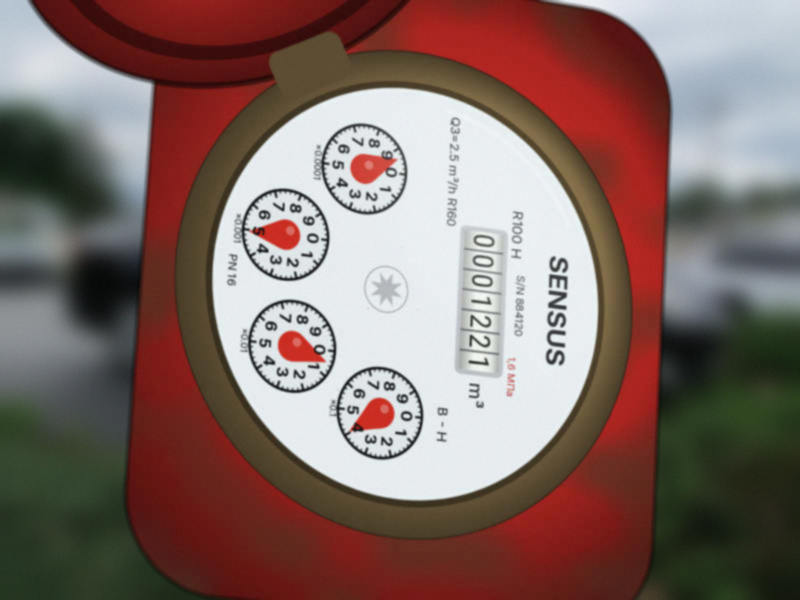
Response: 1221.4049 m³
